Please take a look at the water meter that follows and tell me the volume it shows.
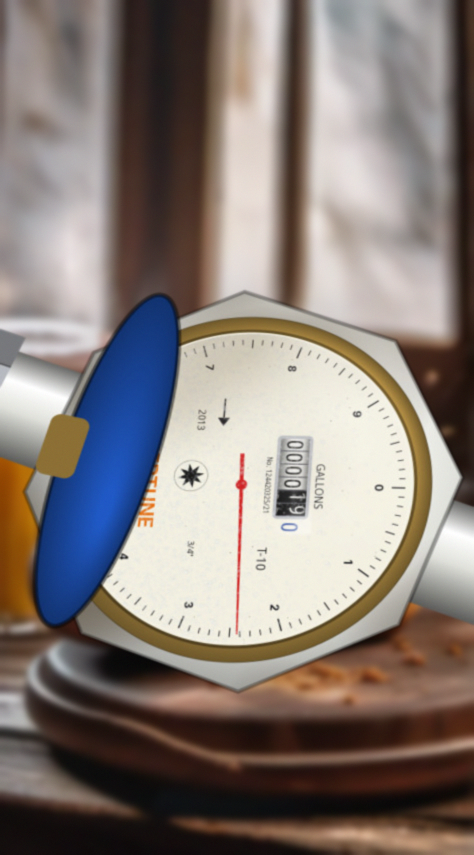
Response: 192.4 gal
